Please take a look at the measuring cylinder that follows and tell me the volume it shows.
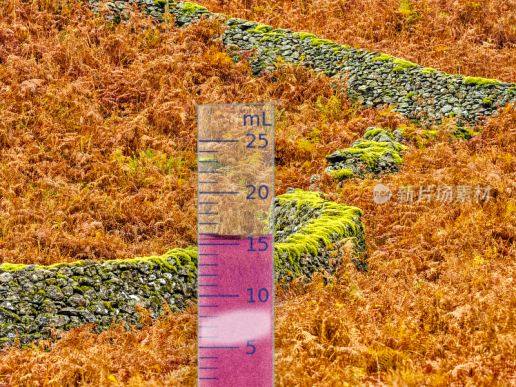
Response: 15.5 mL
